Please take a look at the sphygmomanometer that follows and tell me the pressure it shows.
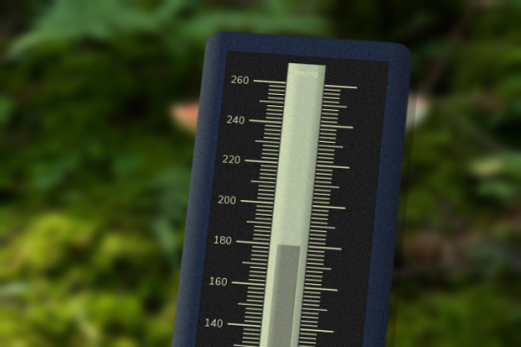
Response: 180 mmHg
